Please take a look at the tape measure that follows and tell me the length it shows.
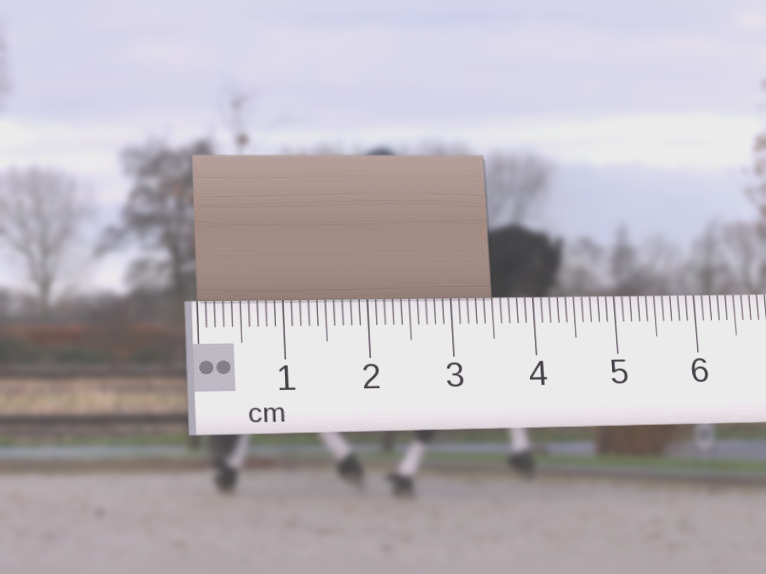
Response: 3.5 cm
